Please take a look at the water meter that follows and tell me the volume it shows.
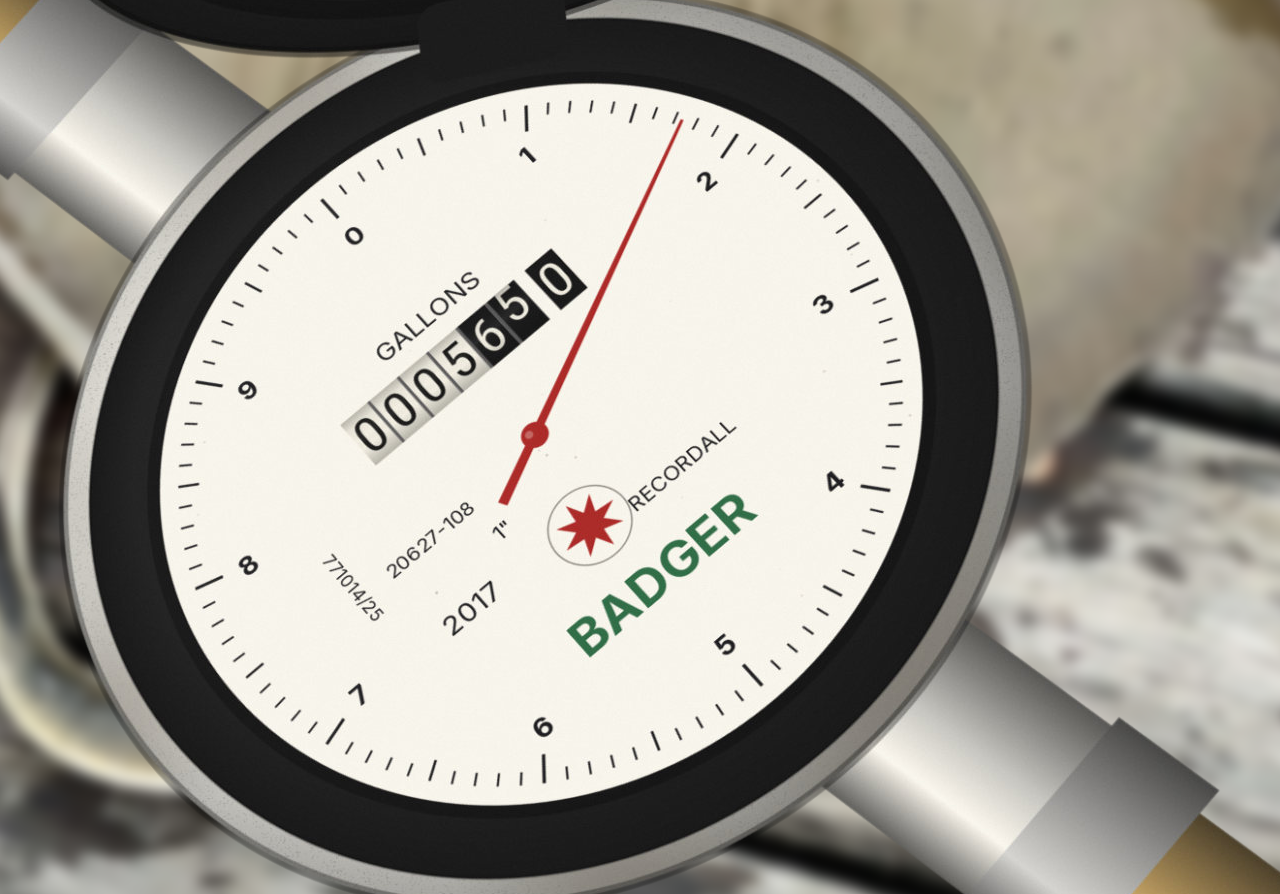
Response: 5651.7 gal
